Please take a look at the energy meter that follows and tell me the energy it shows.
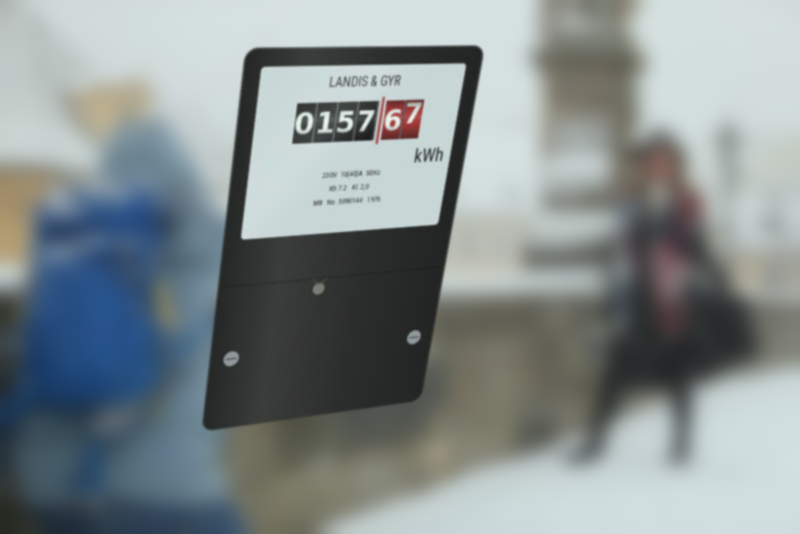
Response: 157.67 kWh
